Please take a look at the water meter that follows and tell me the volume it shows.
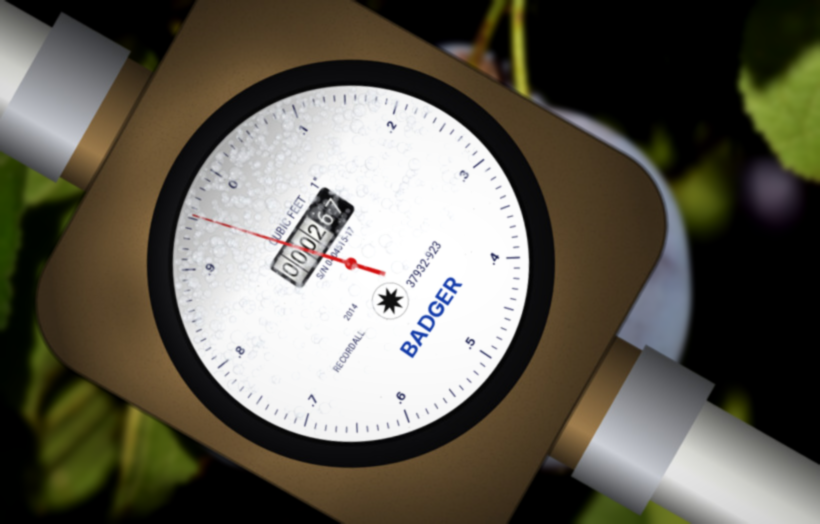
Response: 266.95 ft³
